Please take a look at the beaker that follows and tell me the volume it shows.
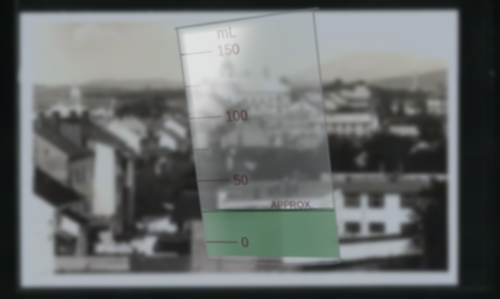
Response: 25 mL
